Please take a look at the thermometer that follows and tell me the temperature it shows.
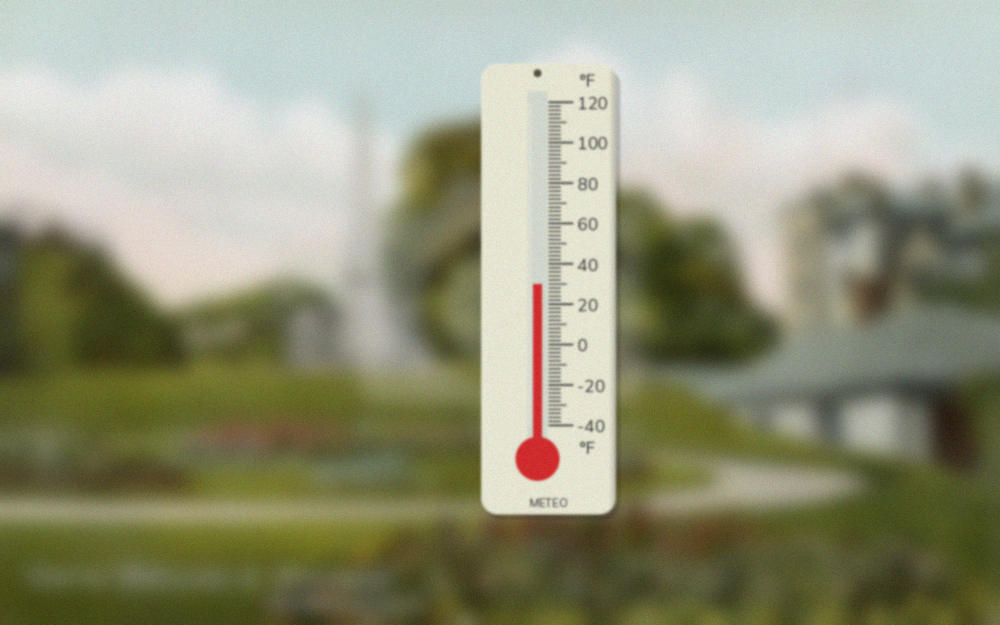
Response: 30 °F
